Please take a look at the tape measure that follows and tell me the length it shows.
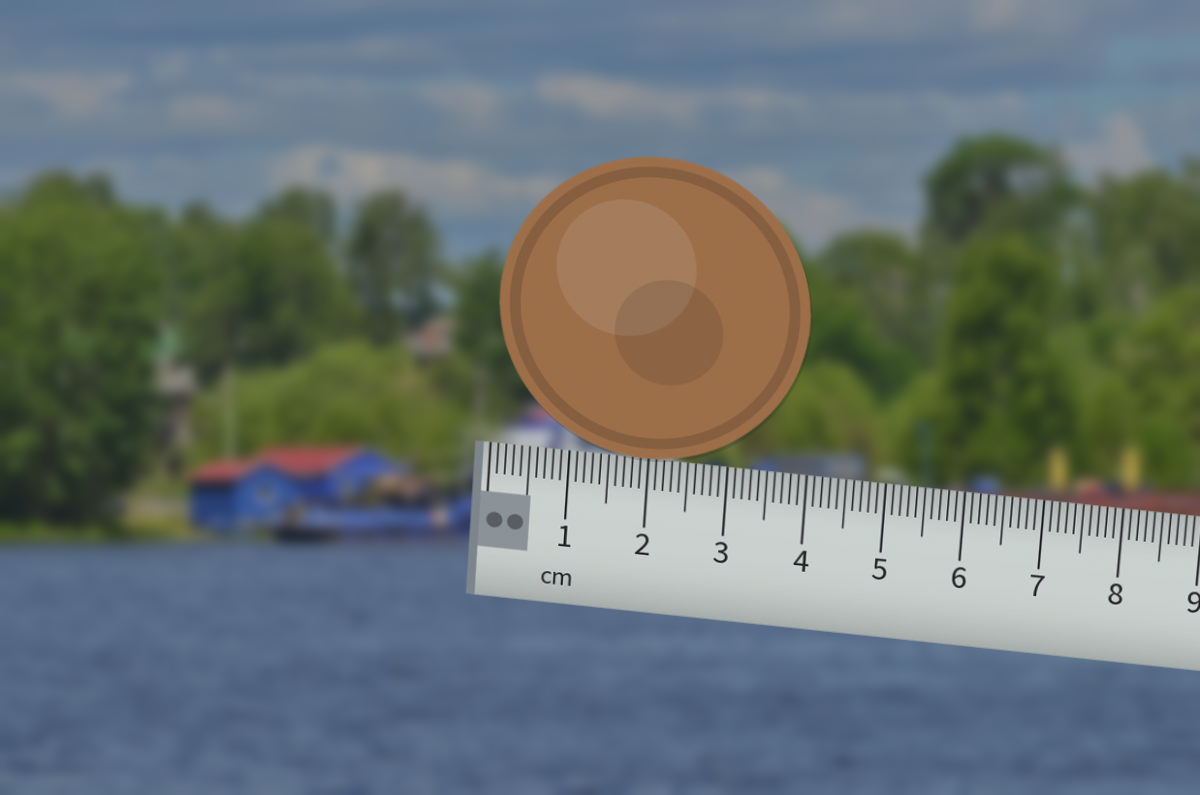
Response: 3.9 cm
